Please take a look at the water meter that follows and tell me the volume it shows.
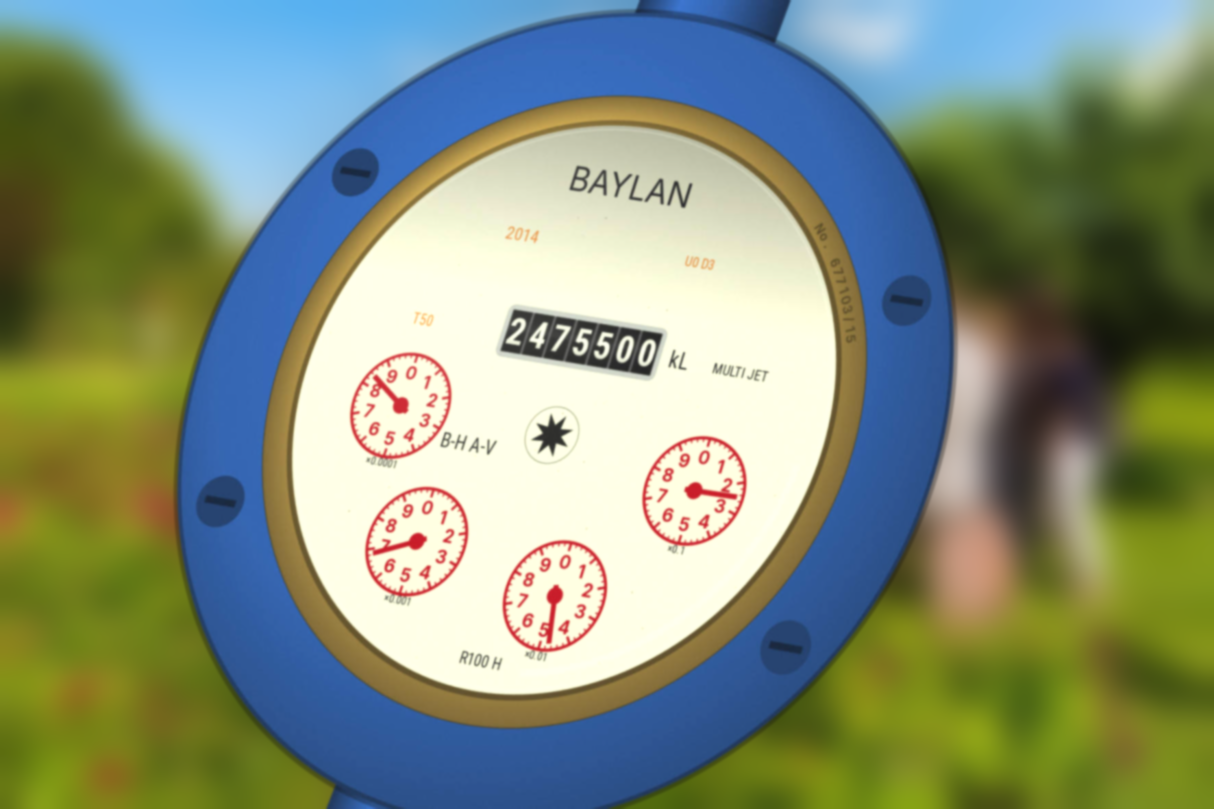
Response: 2475500.2468 kL
